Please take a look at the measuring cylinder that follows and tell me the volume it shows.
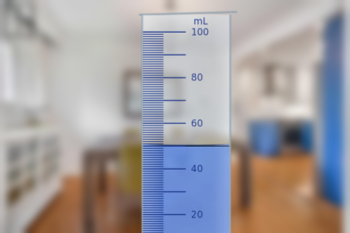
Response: 50 mL
